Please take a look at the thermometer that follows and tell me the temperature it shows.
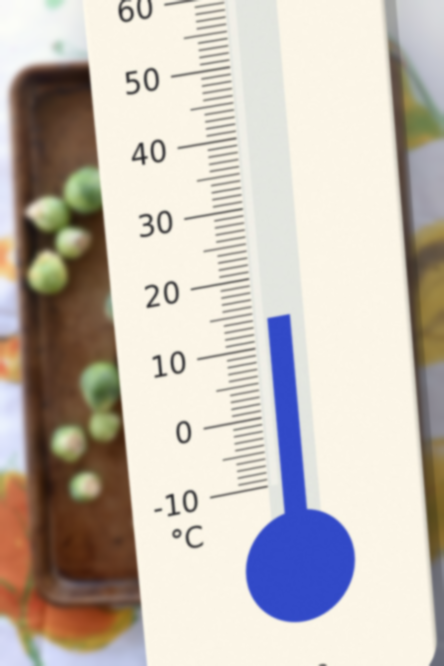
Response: 14 °C
